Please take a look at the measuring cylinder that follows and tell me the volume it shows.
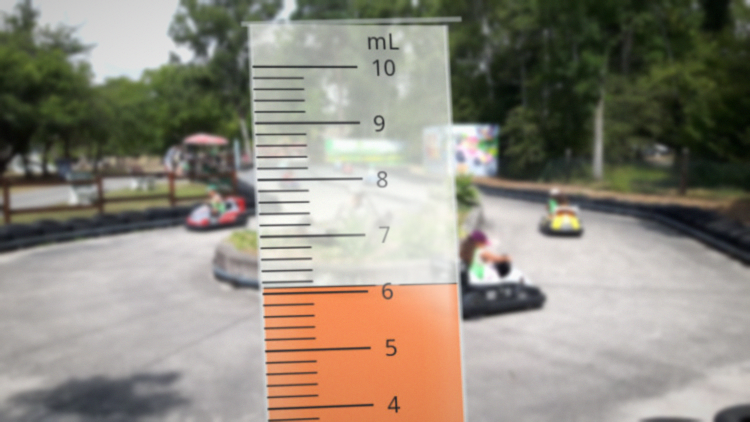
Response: 6.1 mL
